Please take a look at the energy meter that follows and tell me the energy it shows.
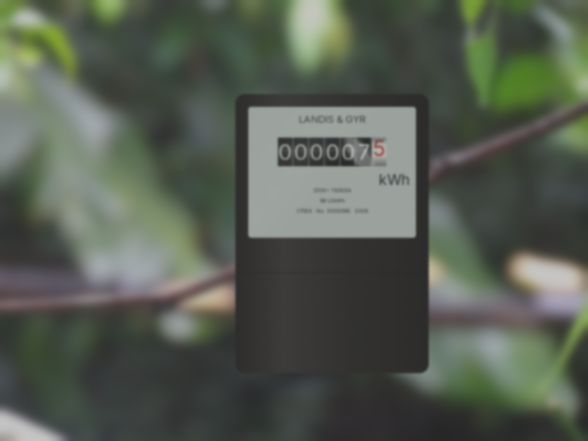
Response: 7.5 kWh
